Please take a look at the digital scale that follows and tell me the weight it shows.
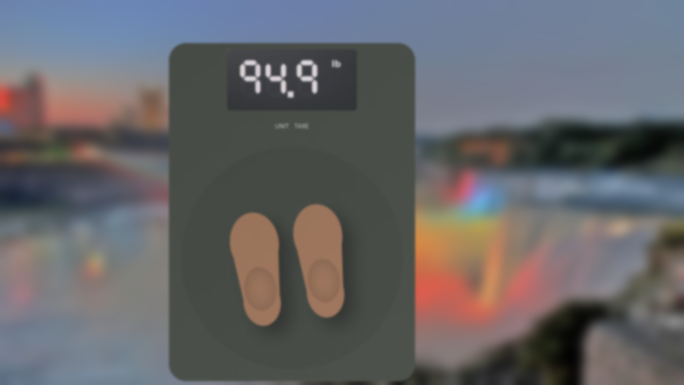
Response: 94.9 lb
